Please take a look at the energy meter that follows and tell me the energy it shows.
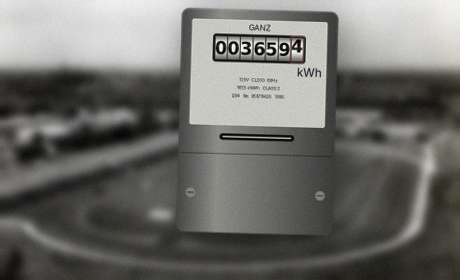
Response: 3659.4 kWh
